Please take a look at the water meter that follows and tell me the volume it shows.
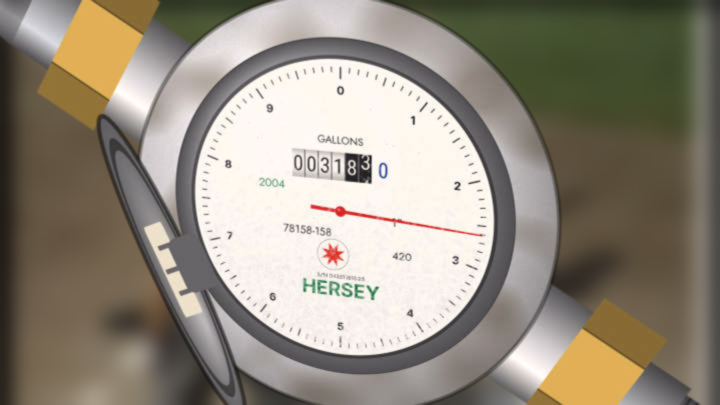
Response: 31832.6 gal
